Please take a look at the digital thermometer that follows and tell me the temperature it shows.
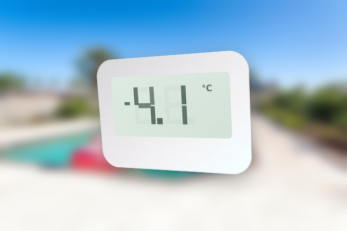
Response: -4.1 °C
